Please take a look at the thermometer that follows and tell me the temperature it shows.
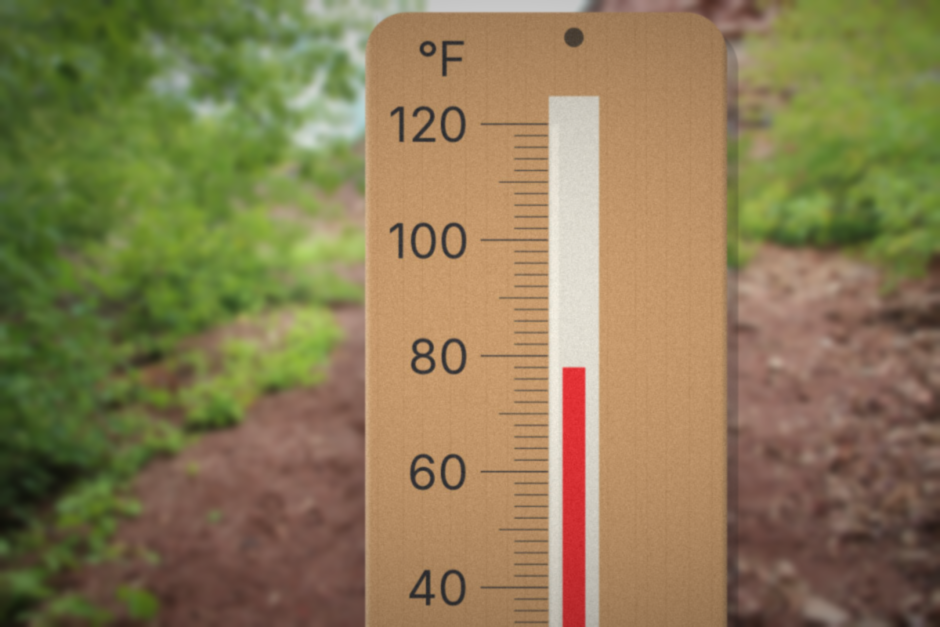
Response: 78 °F
